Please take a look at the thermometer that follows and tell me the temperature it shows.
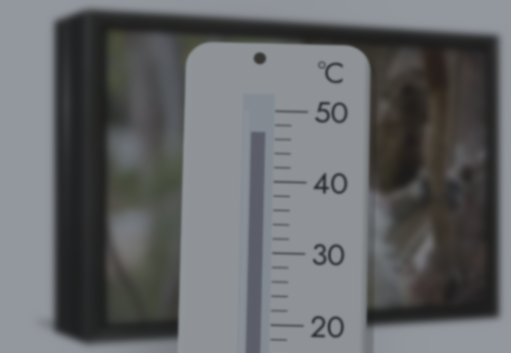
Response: 47 °C
